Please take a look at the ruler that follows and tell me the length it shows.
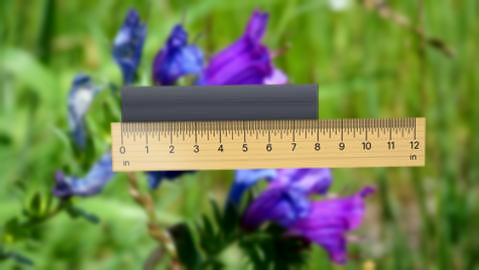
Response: 8 in
